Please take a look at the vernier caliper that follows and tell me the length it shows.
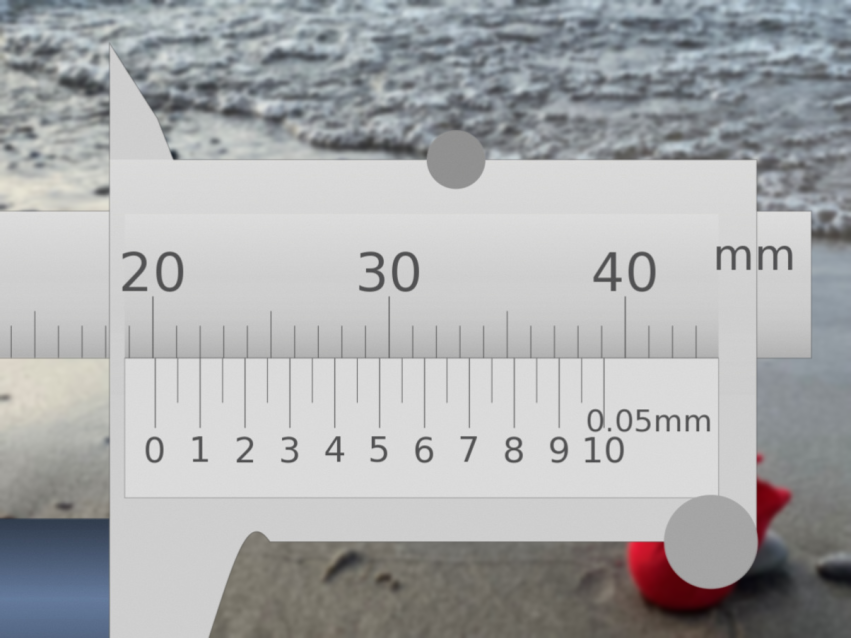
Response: 20.10 mm
